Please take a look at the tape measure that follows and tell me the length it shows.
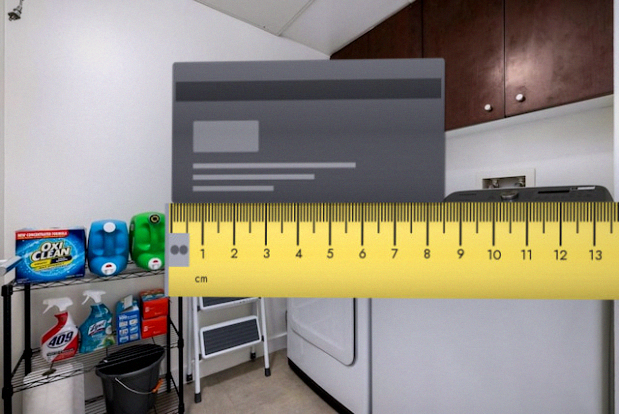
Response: 8.5 cm
